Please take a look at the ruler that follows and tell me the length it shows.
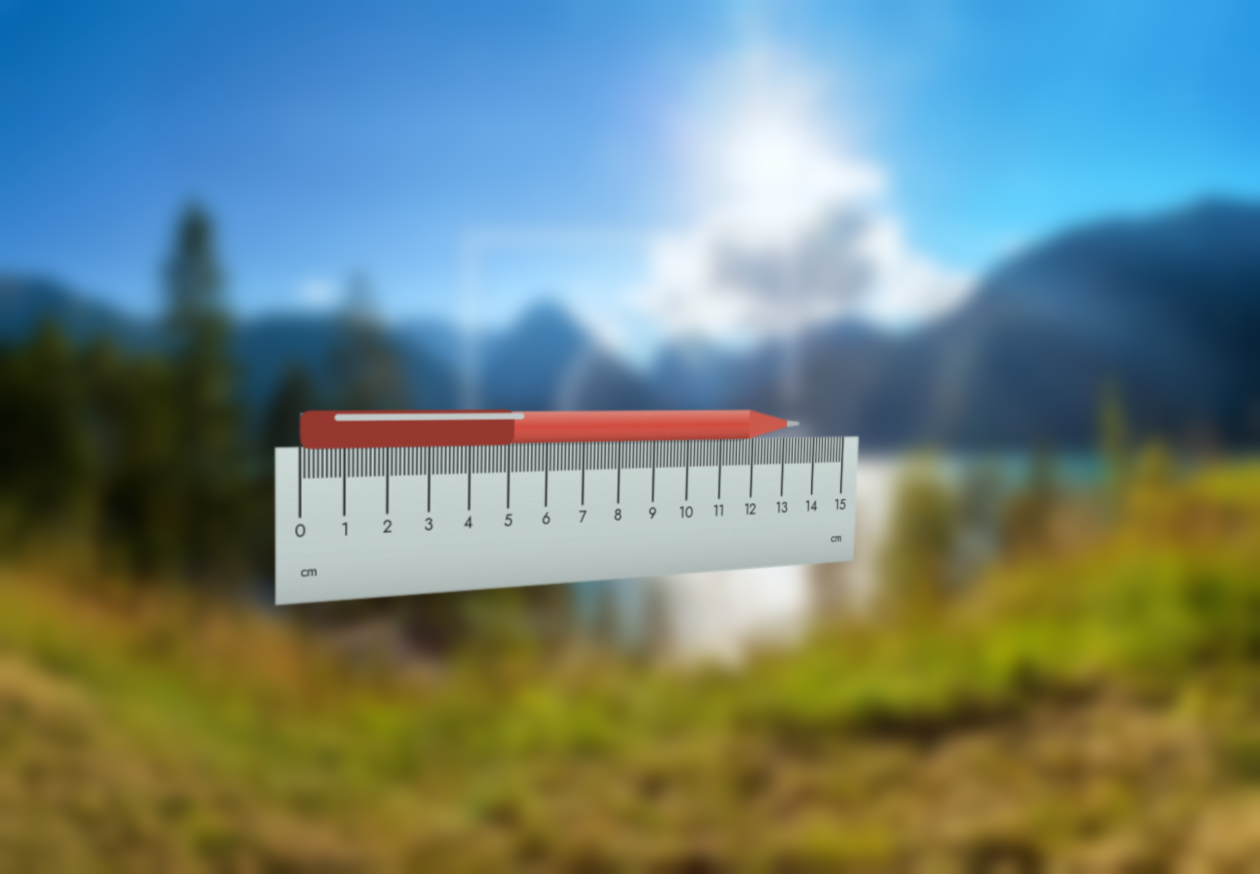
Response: 13.5 cm
